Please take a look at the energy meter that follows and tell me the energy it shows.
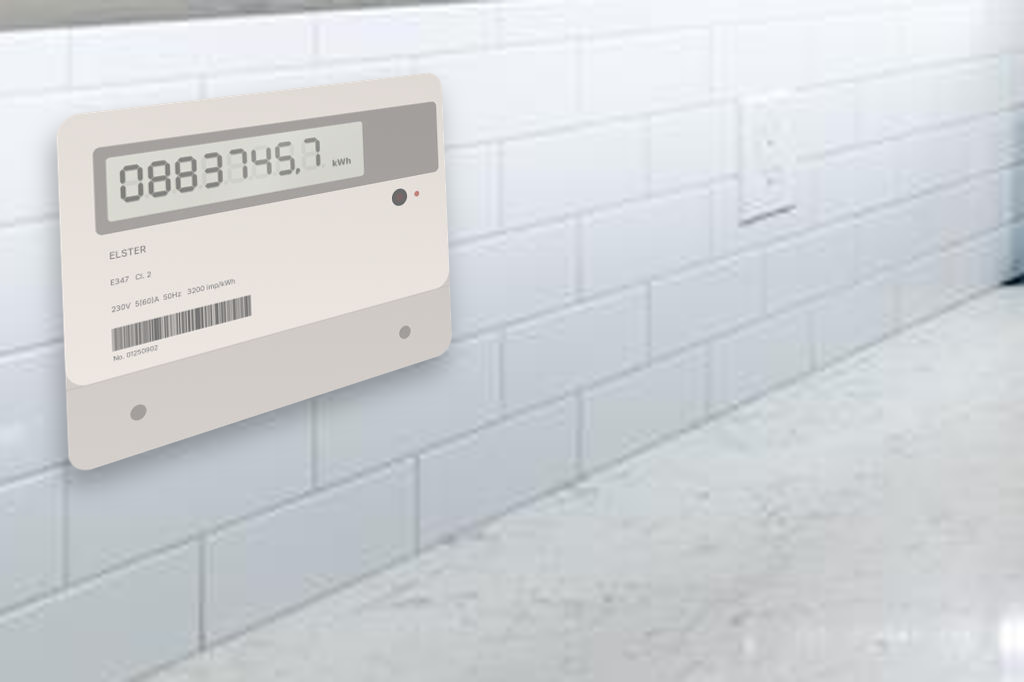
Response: 883745.7 kWh
